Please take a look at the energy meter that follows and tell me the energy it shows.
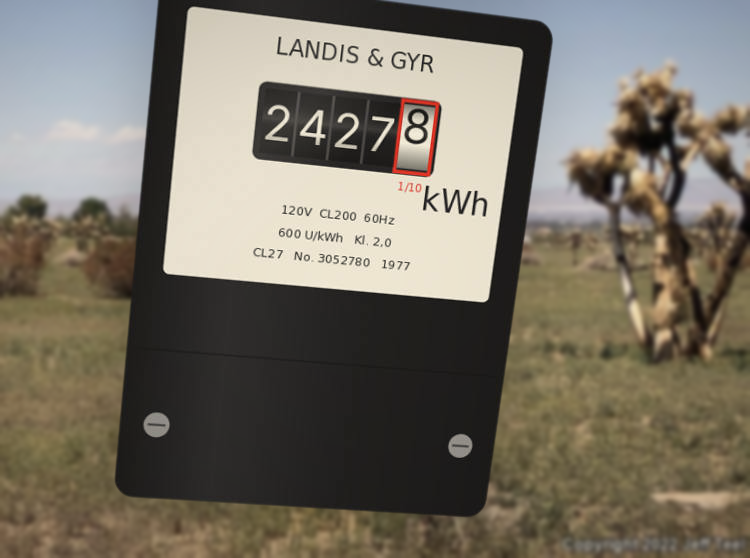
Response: 2427.8 kWh
